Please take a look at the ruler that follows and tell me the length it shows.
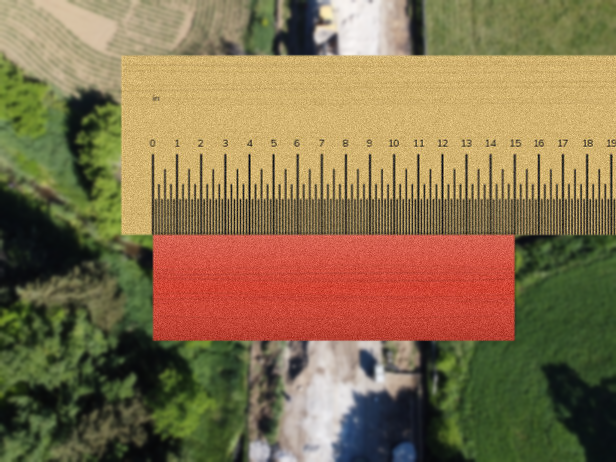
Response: 15 in
